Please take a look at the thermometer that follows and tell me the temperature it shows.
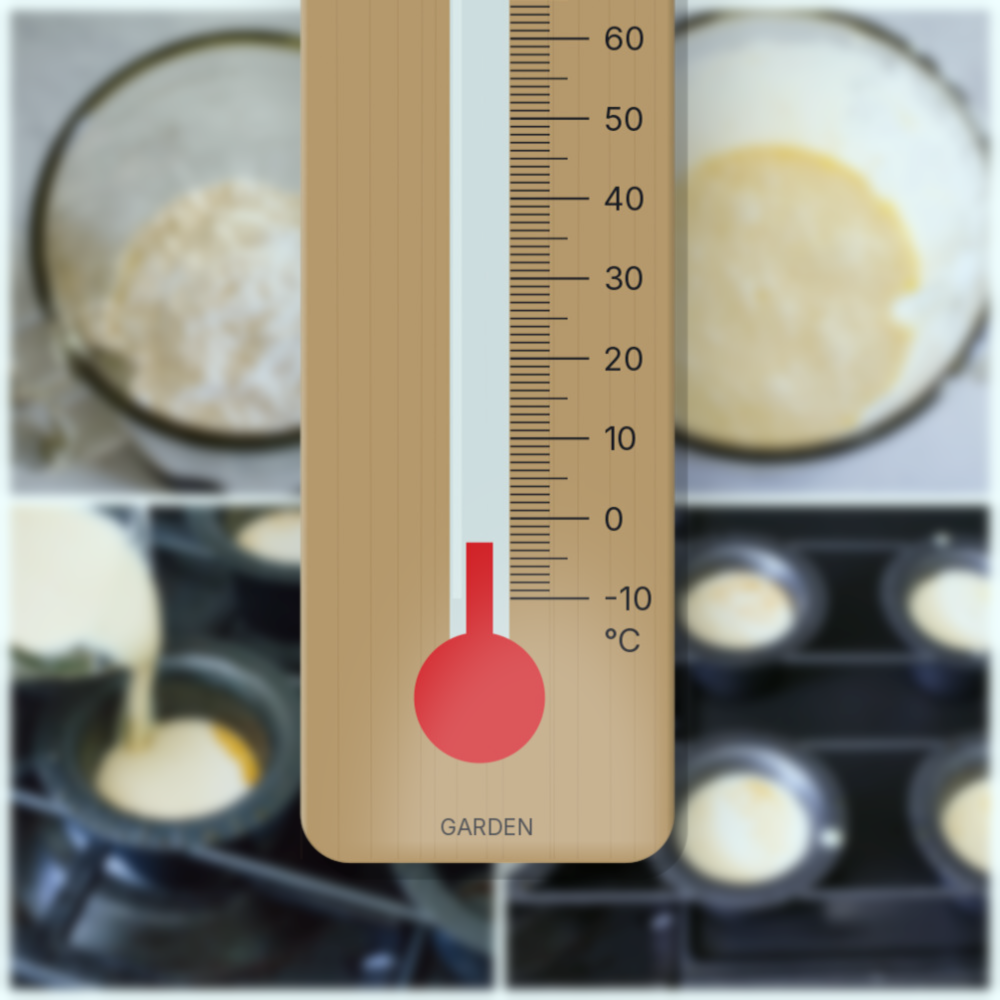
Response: -3 °C
